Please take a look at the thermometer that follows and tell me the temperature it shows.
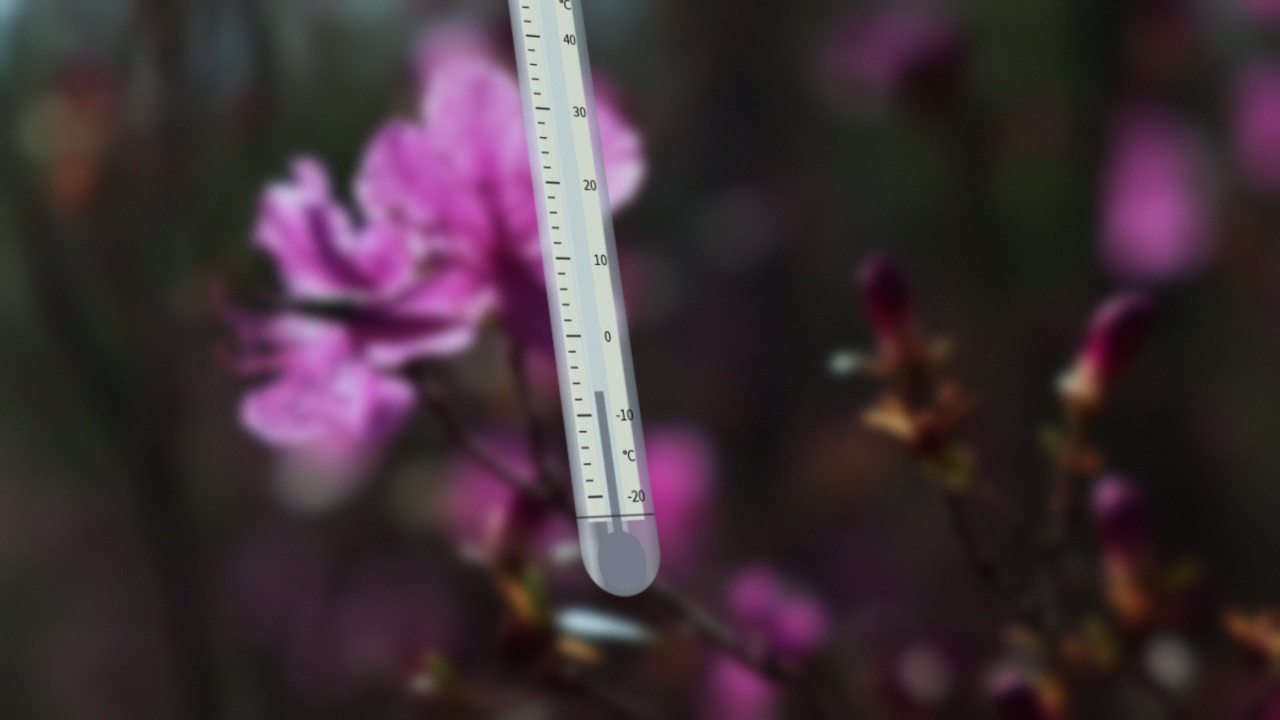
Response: -7 °C
